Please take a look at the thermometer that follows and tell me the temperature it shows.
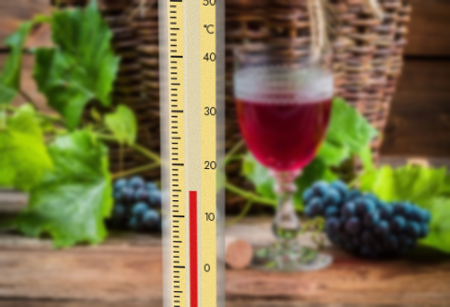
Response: 15 °C
